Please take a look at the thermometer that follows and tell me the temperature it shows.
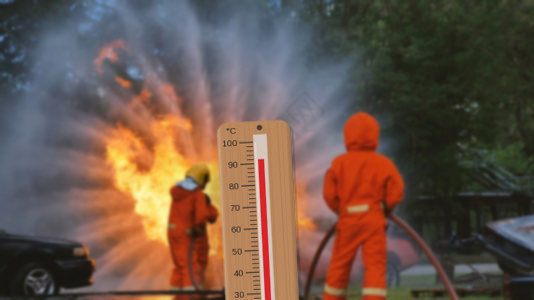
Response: 92 °C
